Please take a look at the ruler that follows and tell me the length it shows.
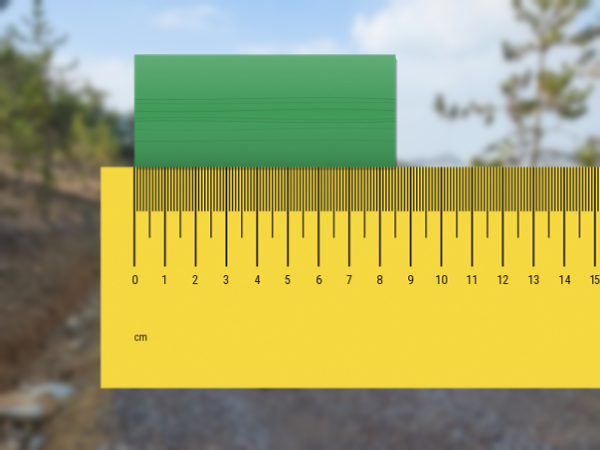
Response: 8.5 cm
